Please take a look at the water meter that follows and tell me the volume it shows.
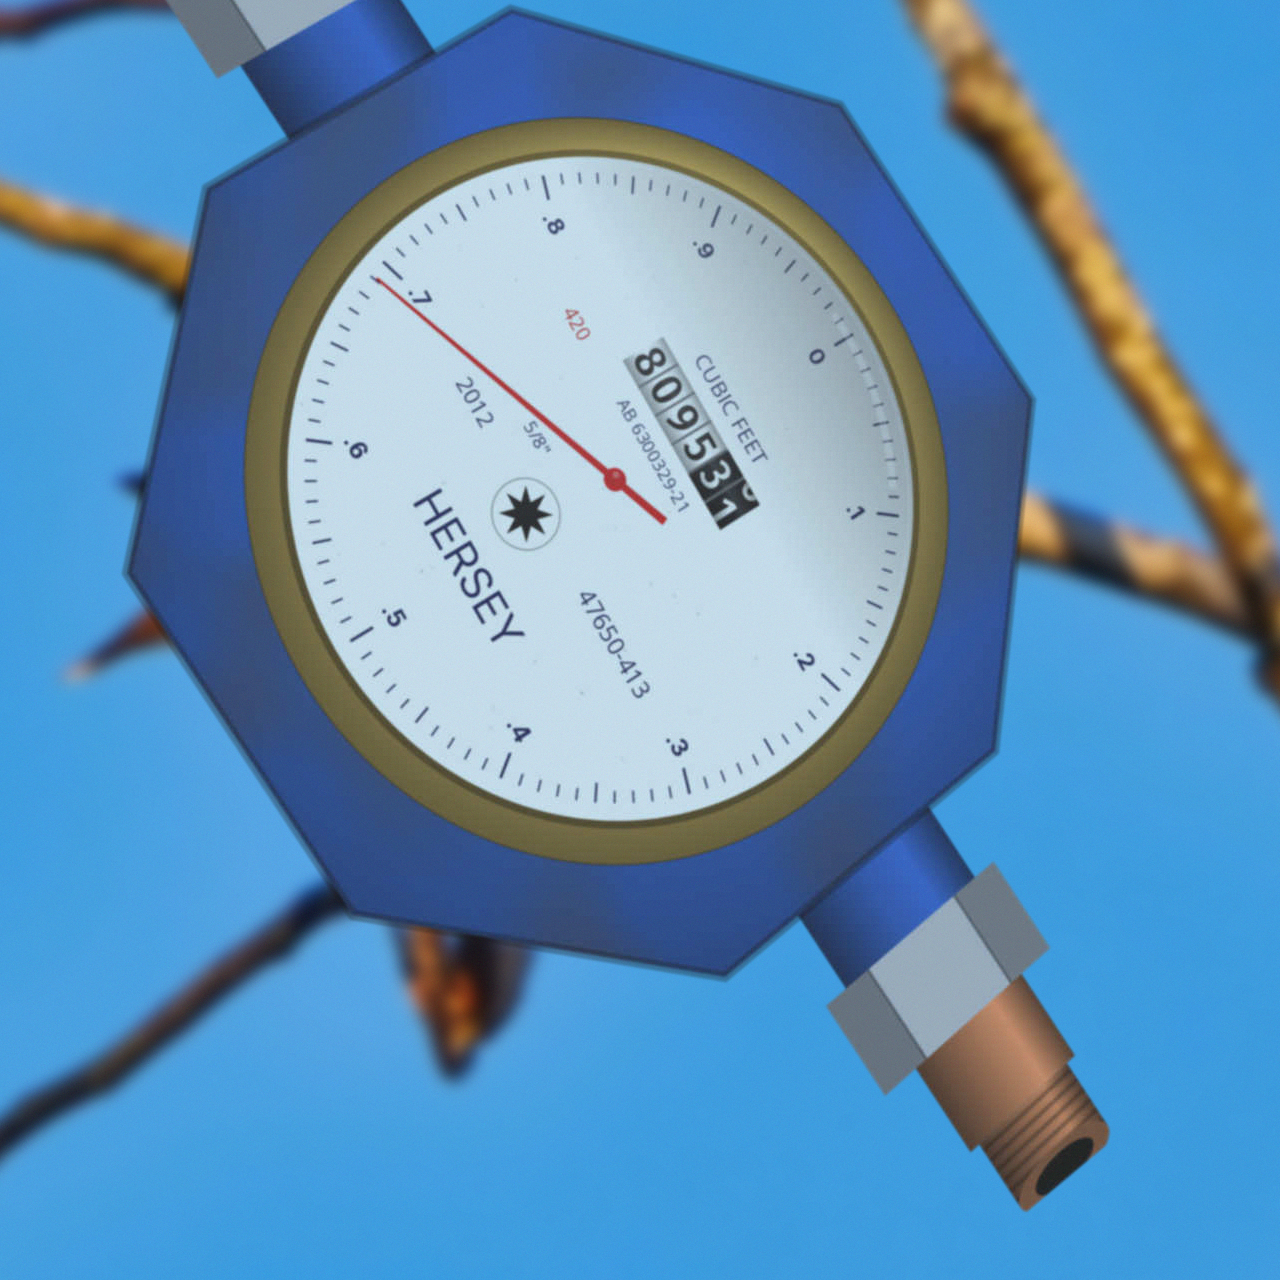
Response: 809530.69 ft³
